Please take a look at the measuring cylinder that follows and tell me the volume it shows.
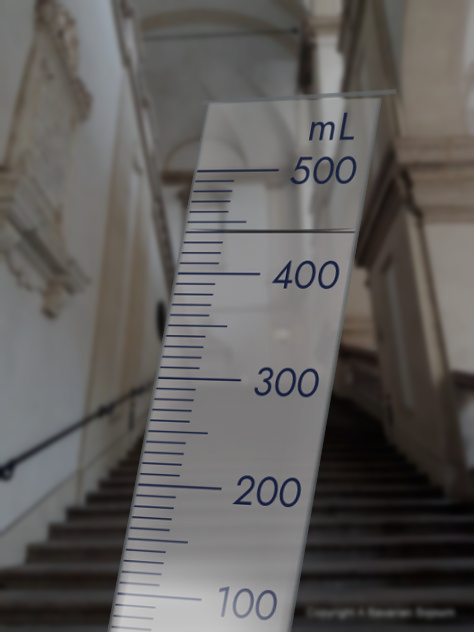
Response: 440 mL
